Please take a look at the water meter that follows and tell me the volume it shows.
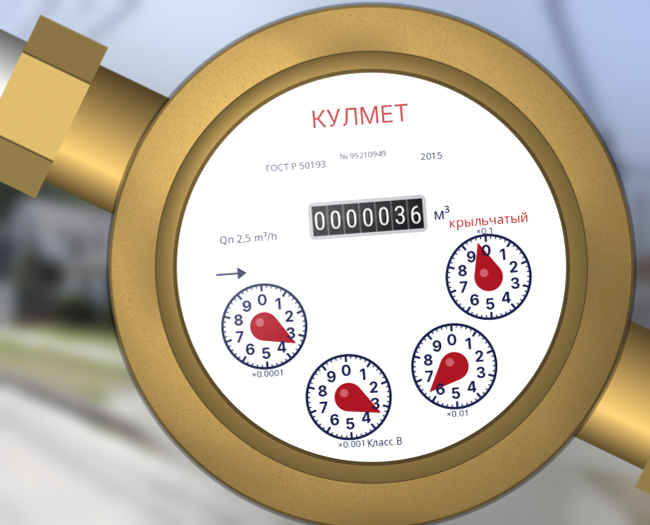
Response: 35.9633 m³
